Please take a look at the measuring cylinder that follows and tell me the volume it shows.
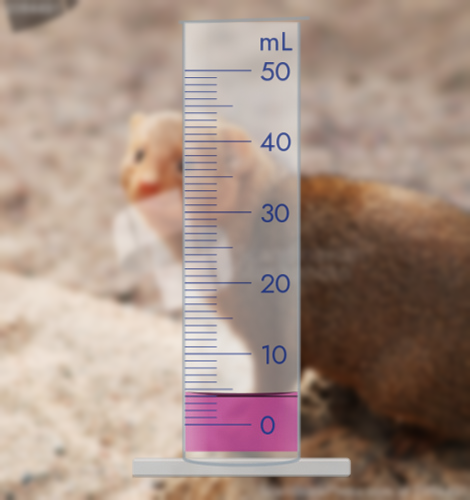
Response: 4 mL
